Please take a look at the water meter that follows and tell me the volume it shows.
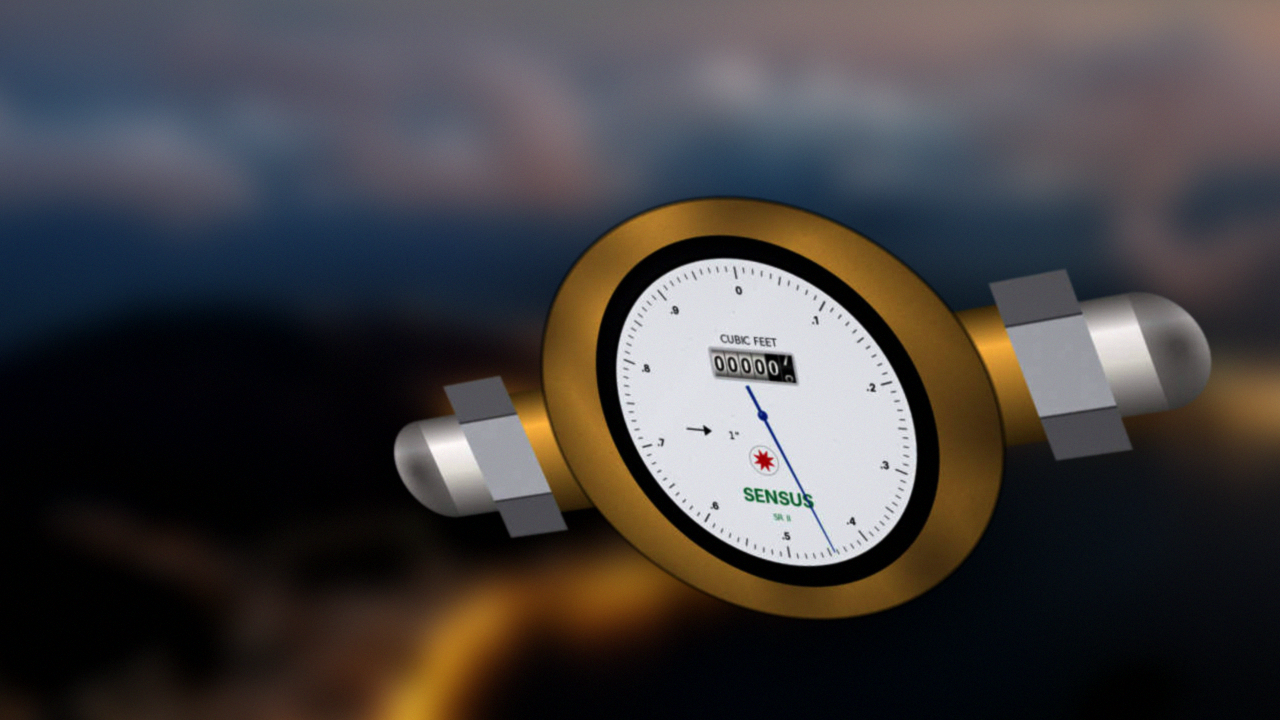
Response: 7.44 ft³
